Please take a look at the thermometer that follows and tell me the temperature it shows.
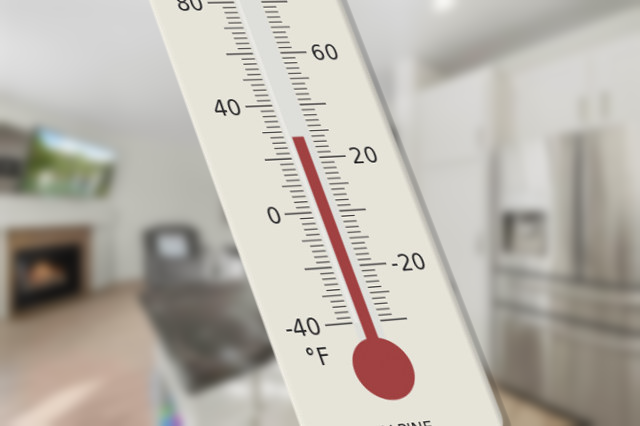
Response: 28 °F
